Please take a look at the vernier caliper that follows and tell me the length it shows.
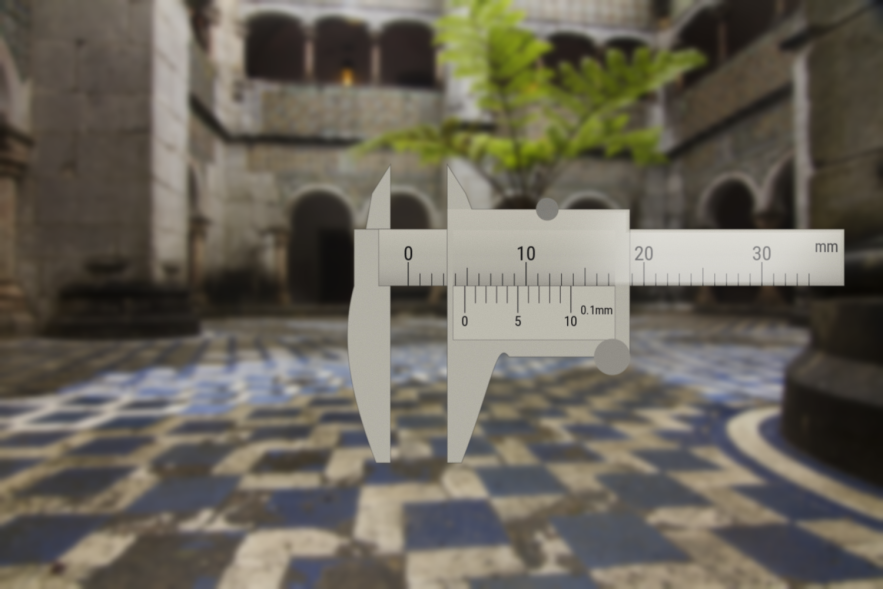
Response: 4.8 mm
